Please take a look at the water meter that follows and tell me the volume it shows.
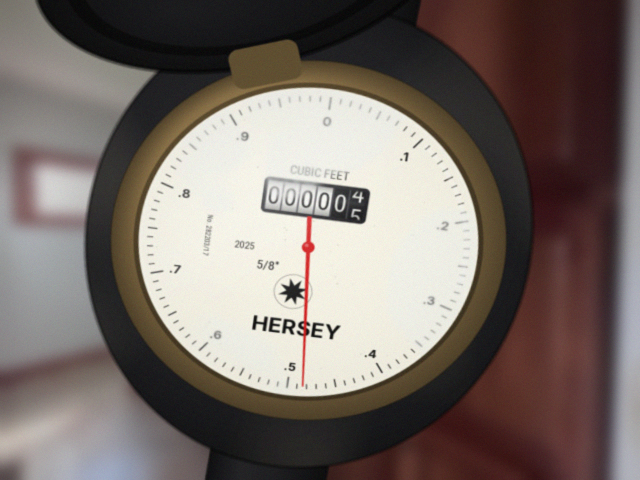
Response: 4.48 ft³
